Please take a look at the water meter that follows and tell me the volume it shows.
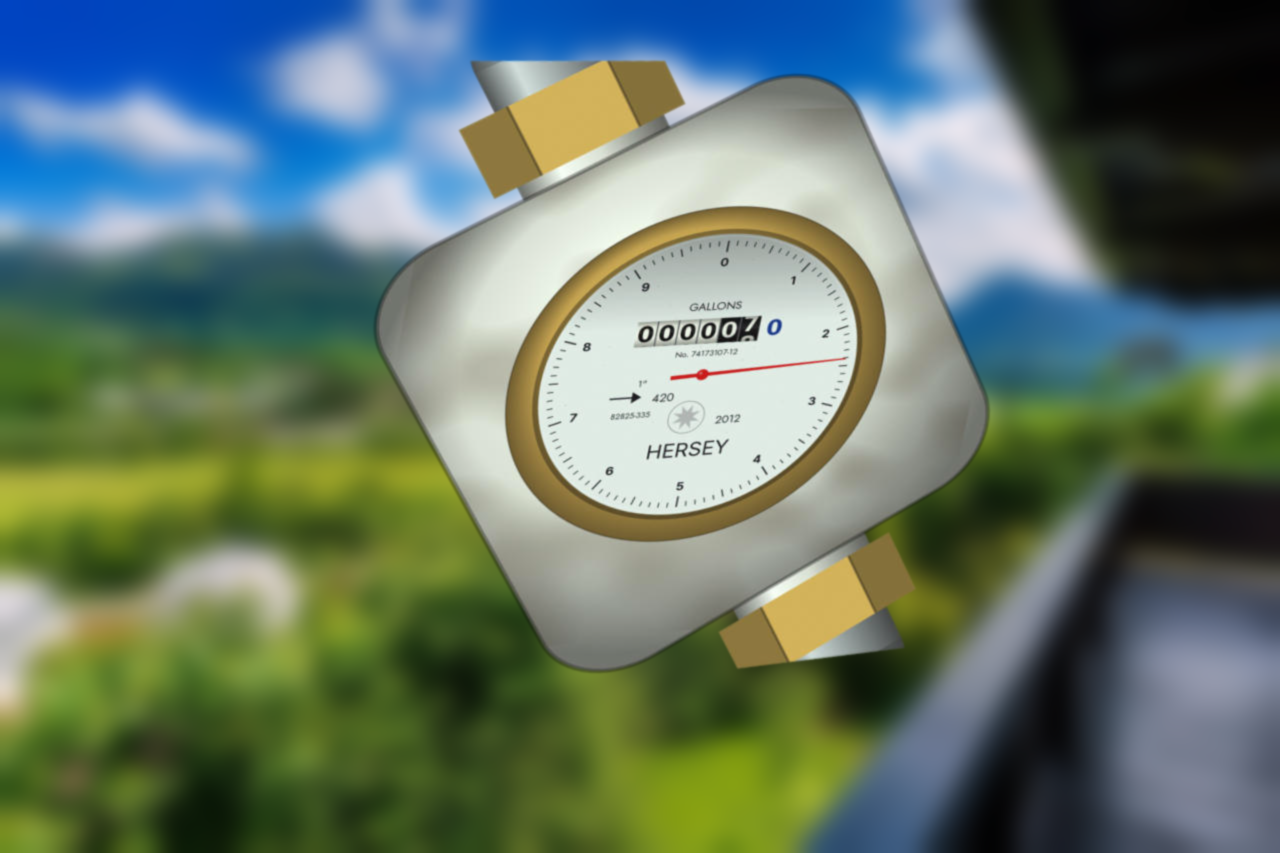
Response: 72.4 gal
